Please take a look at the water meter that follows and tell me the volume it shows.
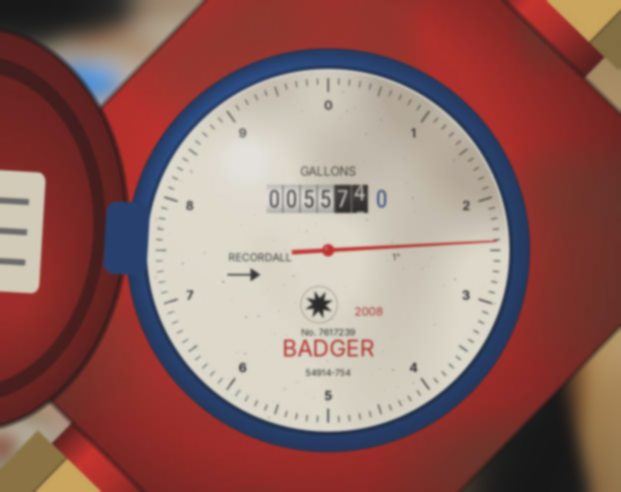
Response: 55742.4 gal
